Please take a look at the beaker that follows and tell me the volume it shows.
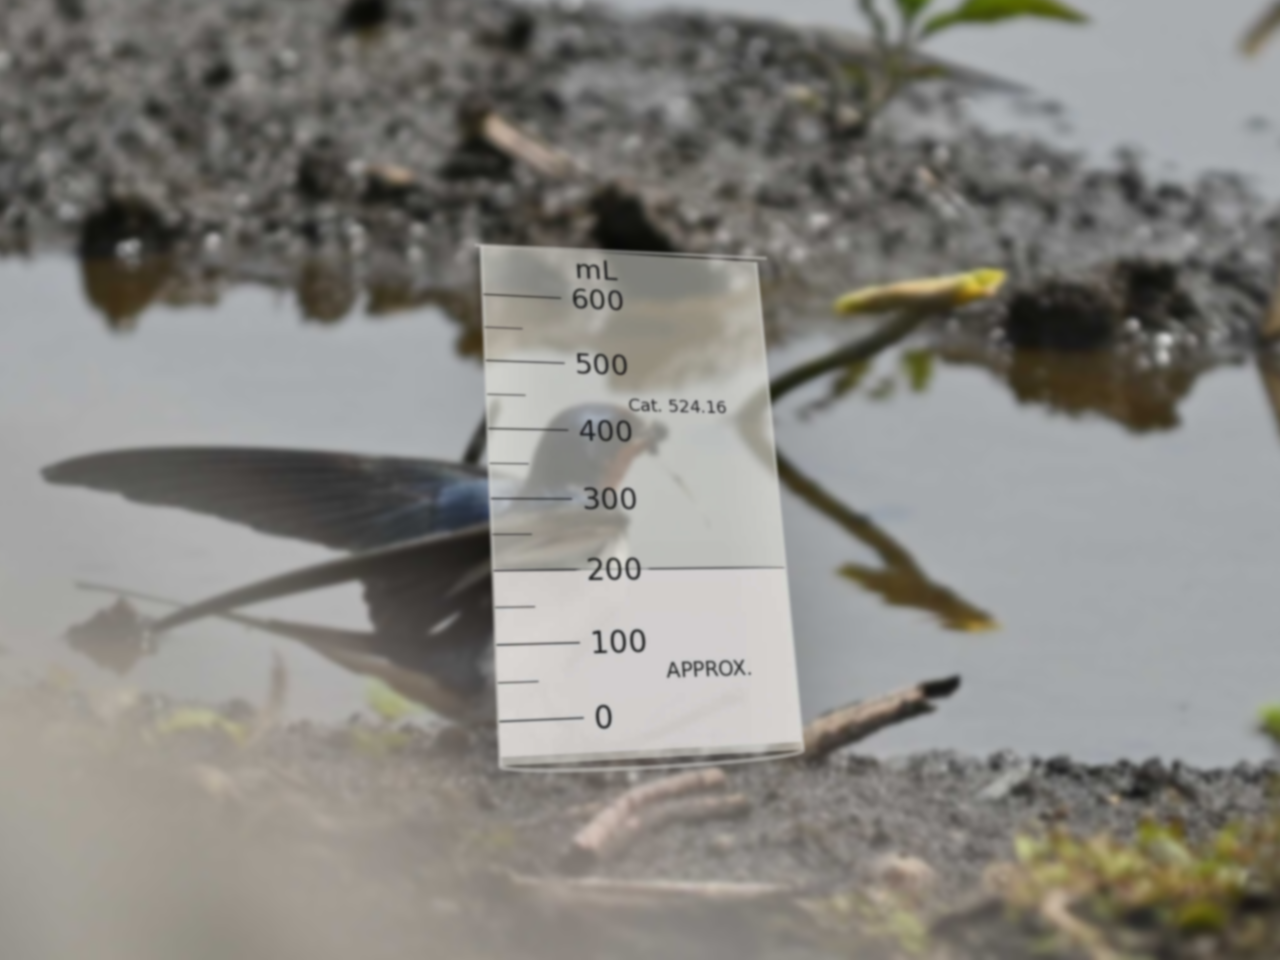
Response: 200 mL
